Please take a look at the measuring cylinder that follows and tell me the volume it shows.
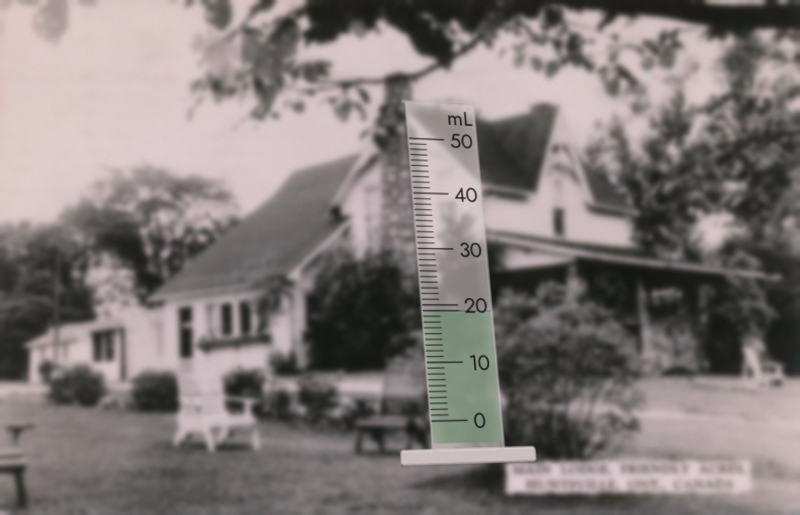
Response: 19 mL
